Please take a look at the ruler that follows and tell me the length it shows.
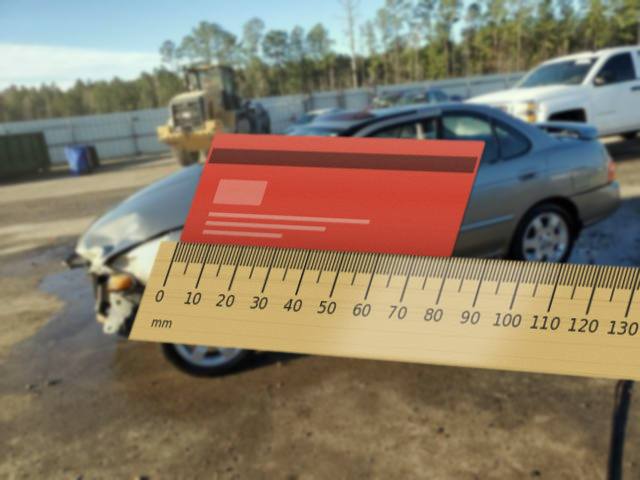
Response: 80 mm
